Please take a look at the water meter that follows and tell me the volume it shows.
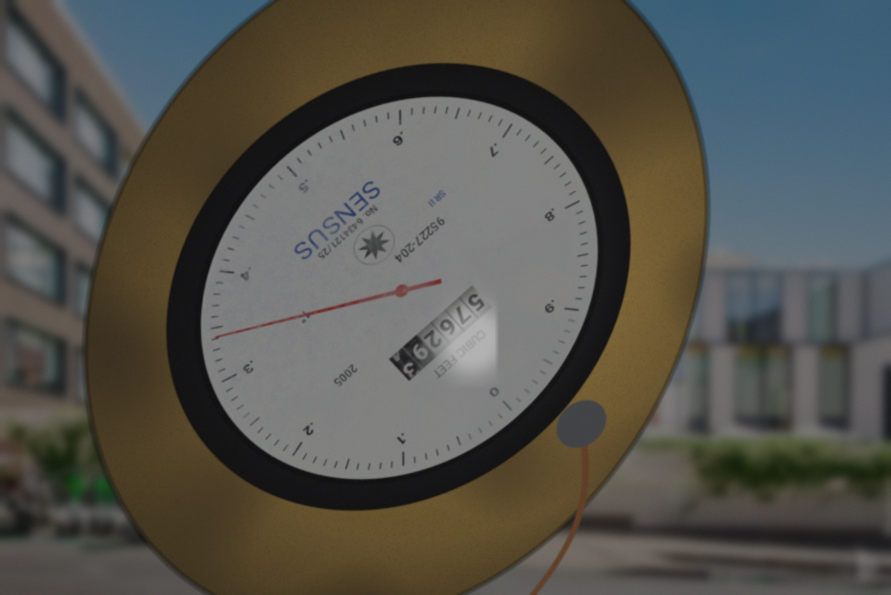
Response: 576293.34 ft³
